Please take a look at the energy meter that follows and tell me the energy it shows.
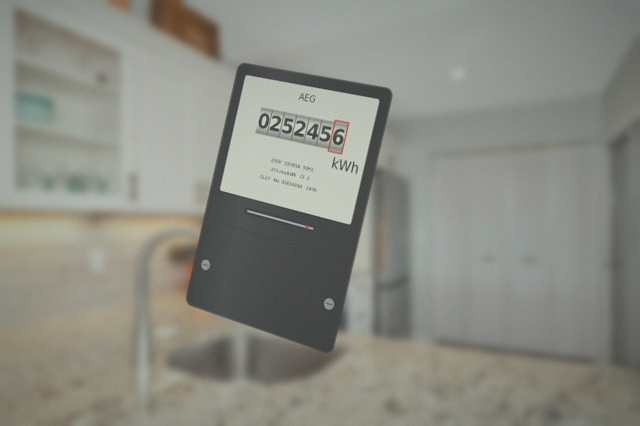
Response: 25245.6 kWh
